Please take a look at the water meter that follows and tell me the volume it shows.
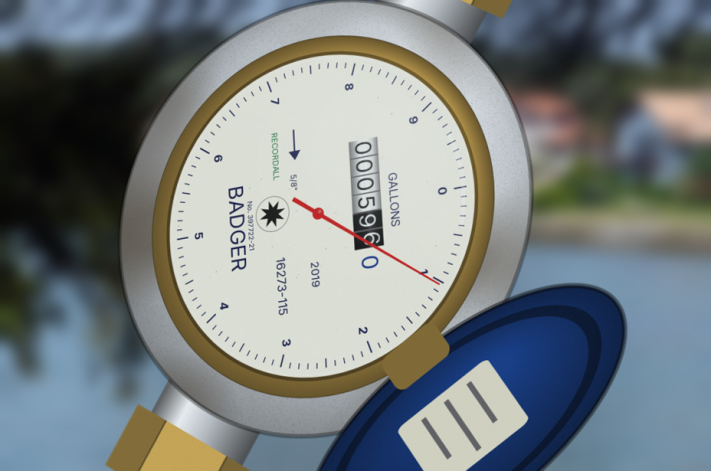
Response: 5961.0 gal
